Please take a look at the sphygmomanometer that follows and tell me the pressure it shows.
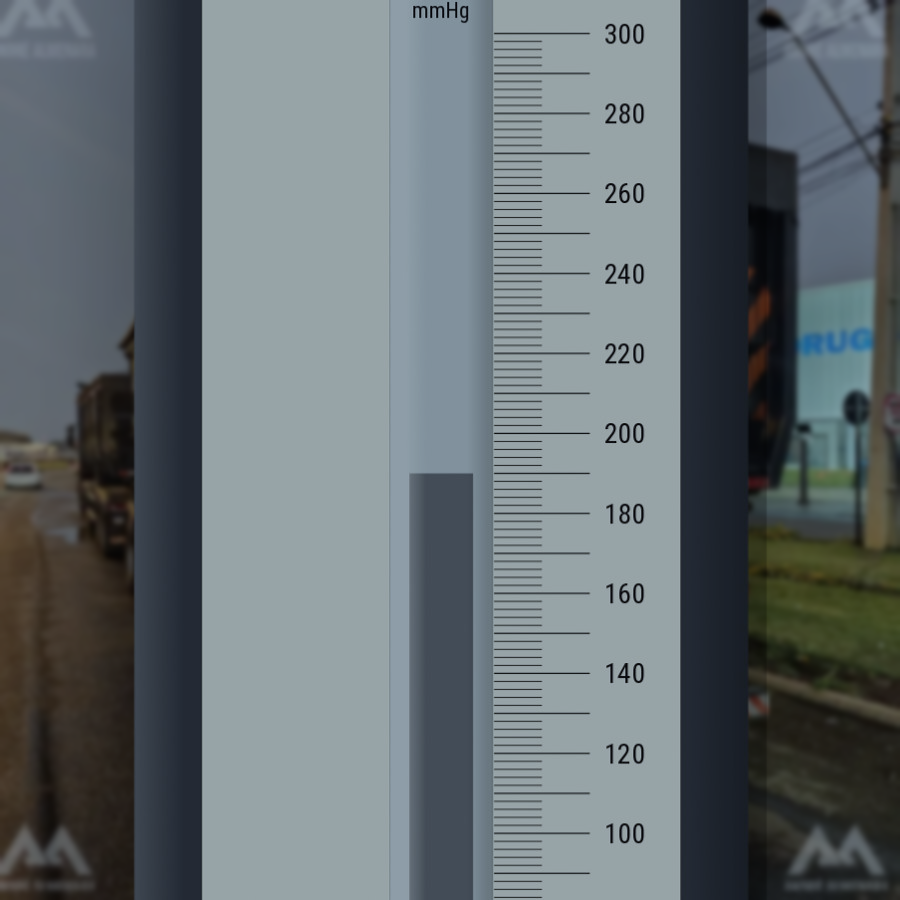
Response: 190 mmHg
